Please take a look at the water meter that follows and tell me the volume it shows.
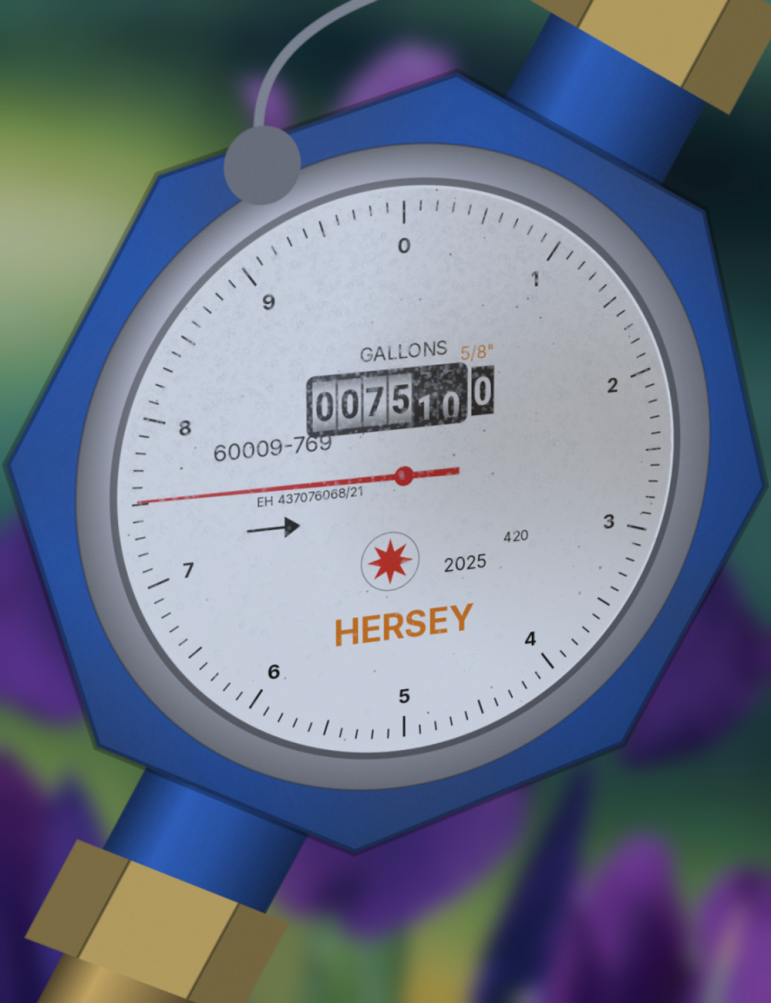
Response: 75097.5 gal
